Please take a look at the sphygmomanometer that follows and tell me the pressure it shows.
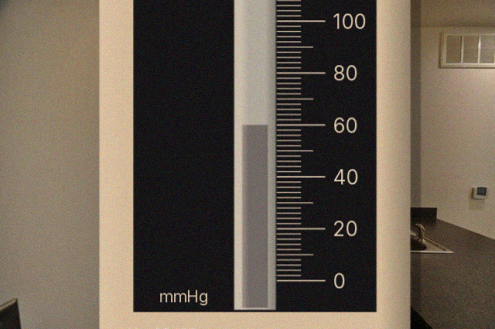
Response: 60 mmHg
